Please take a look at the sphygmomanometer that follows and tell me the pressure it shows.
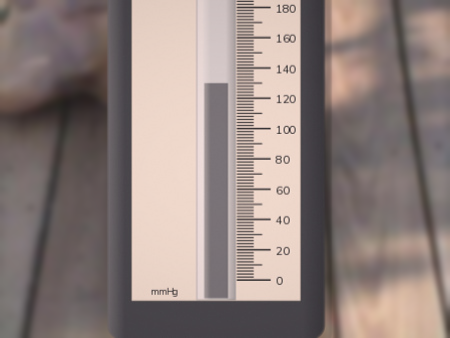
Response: 130 mmHg
